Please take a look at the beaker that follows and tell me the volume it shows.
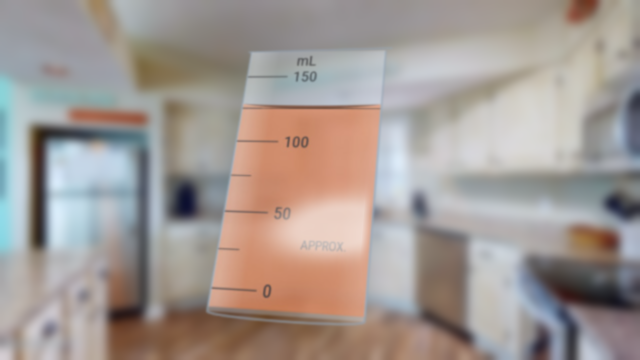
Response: 125 mL
